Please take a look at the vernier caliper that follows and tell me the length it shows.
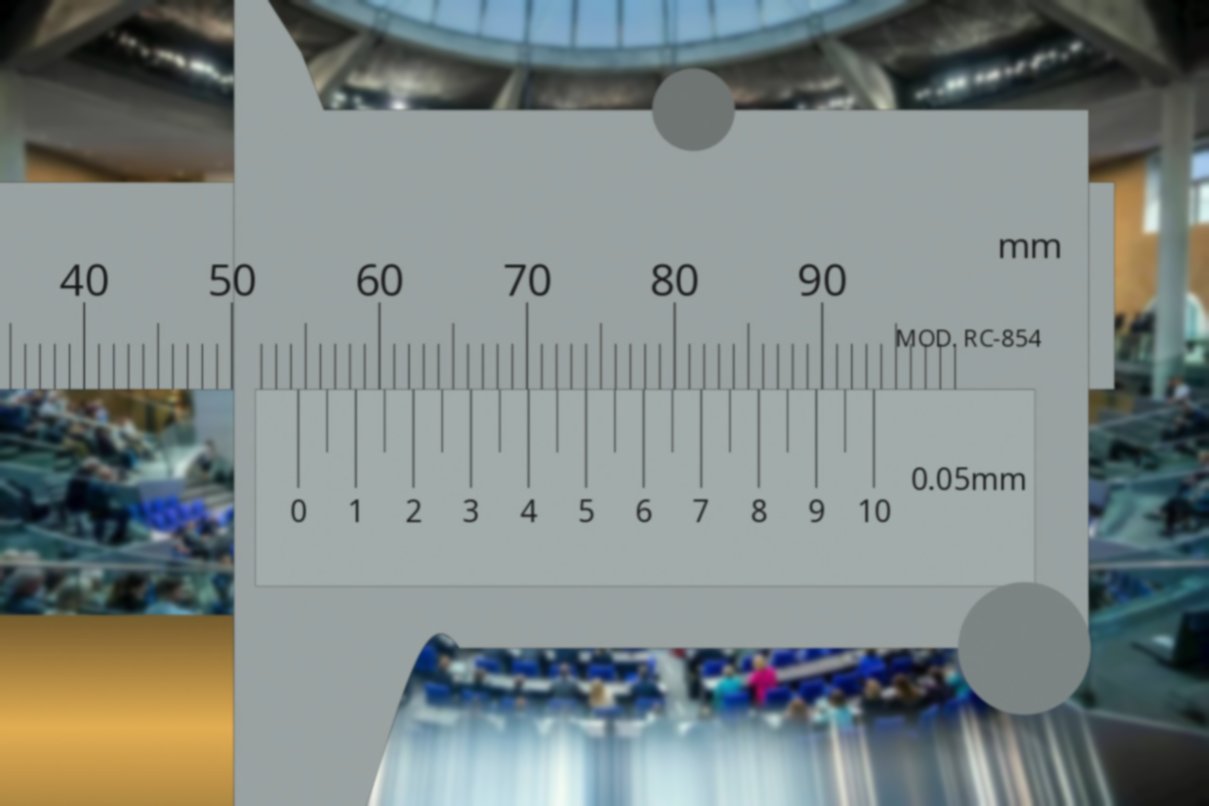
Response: 54.5 mm
